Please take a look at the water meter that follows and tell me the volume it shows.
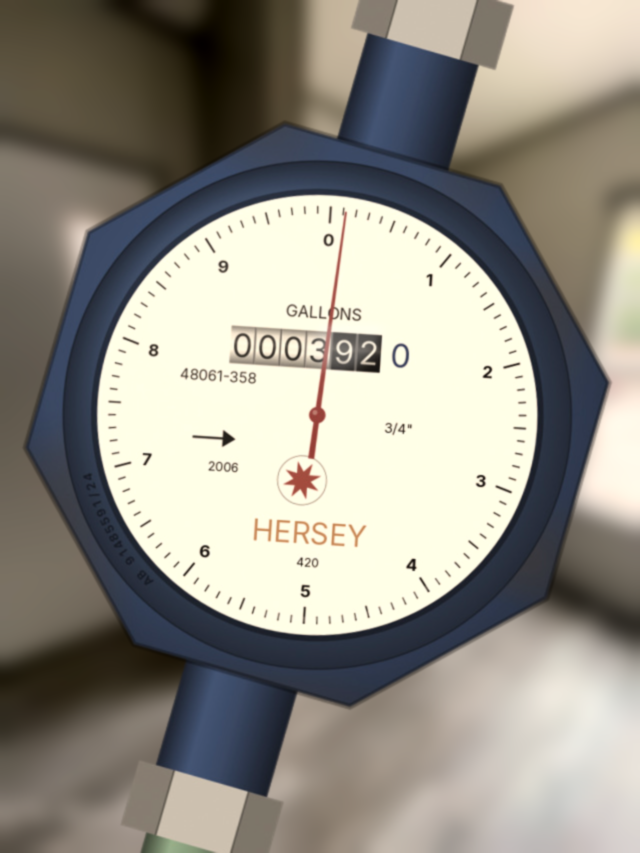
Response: 3920.1 gal
